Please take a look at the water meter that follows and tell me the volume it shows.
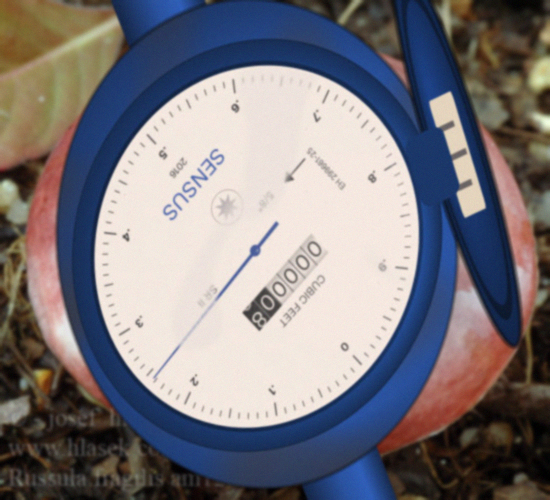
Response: 8.24 ft³
